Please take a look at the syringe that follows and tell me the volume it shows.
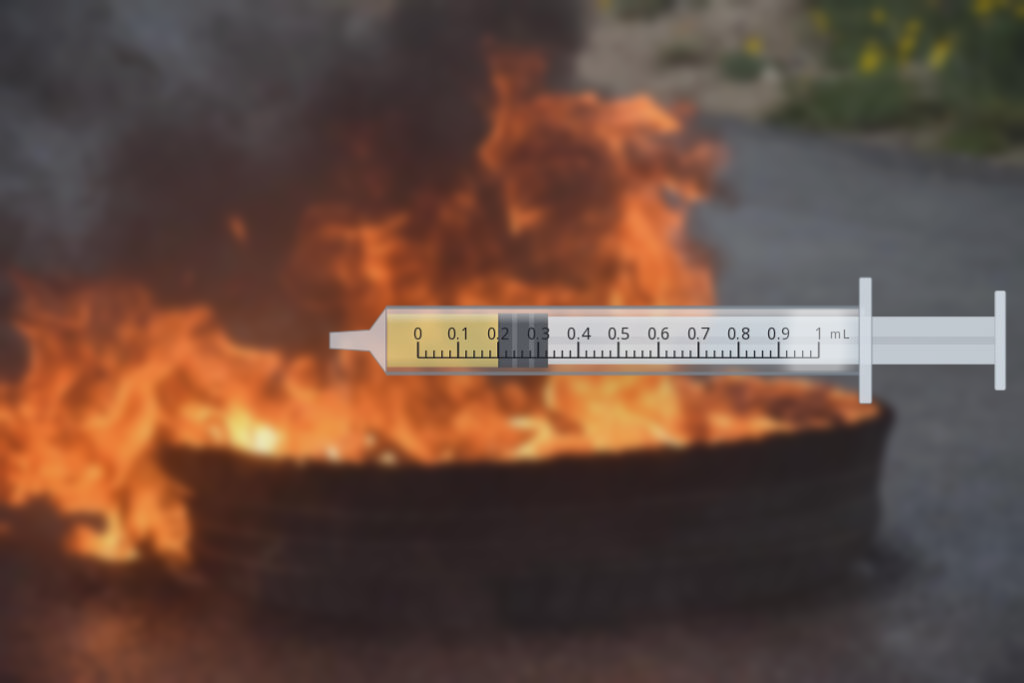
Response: 0.2 mL
